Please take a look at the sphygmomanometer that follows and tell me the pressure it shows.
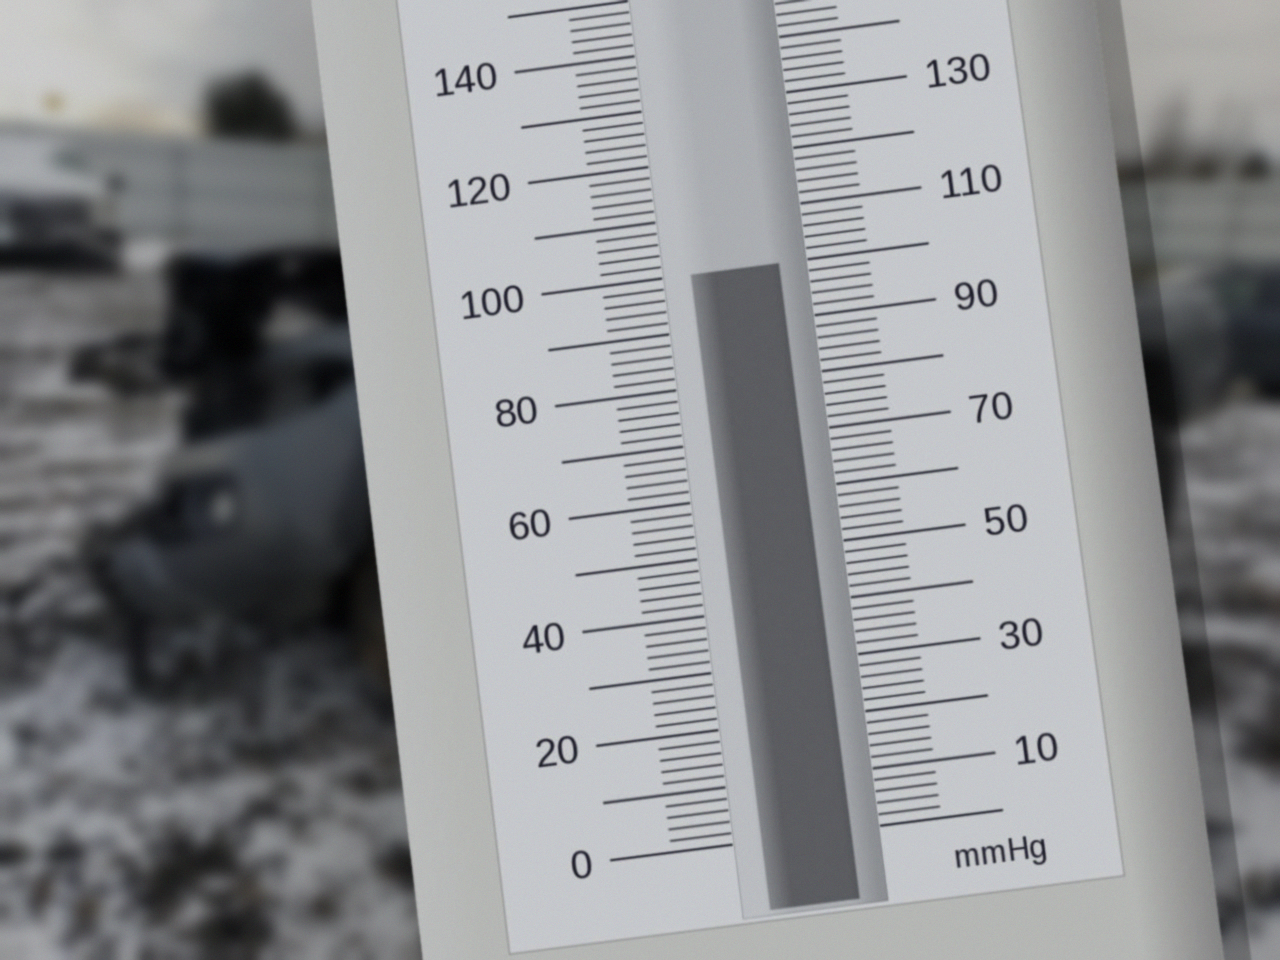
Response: 100 mmHg
